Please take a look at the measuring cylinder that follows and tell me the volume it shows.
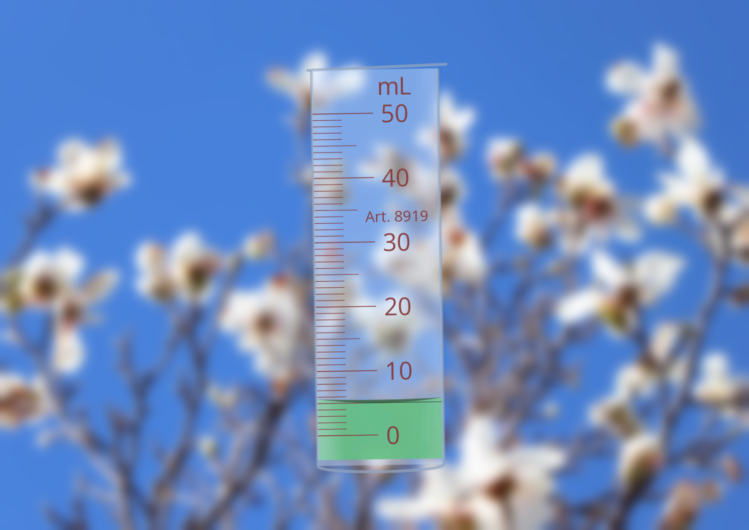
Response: 5 mL
